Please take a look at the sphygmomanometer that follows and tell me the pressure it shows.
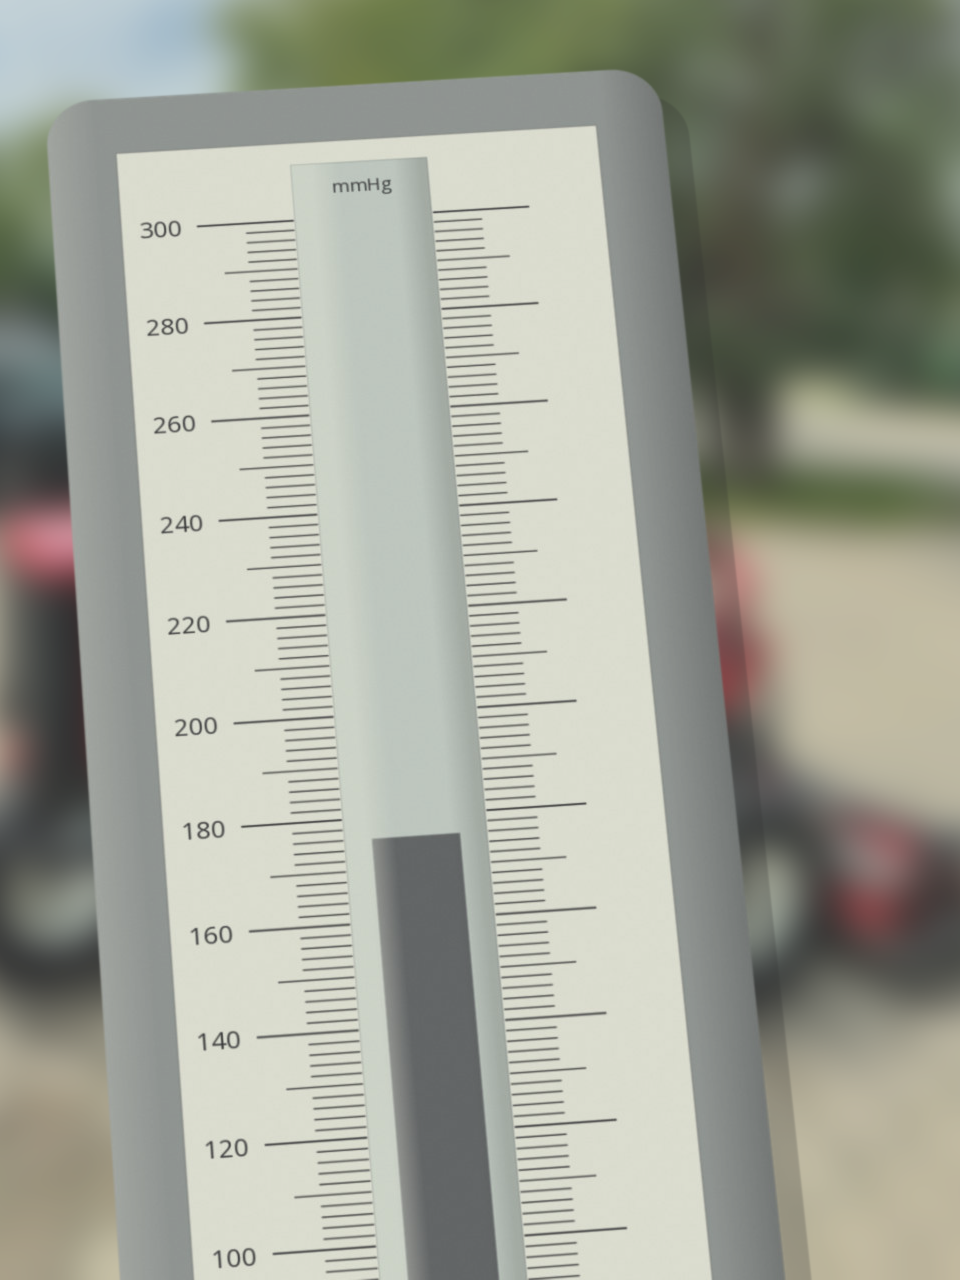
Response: 176 mmHg
